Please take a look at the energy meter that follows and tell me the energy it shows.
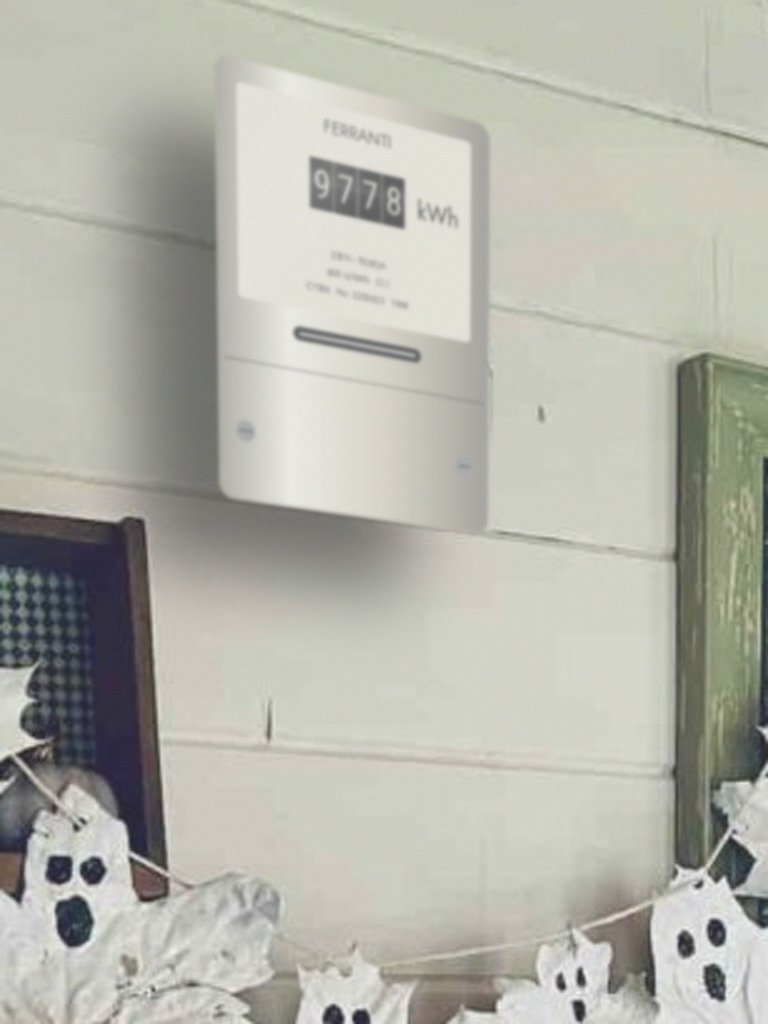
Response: 9778 kWh
